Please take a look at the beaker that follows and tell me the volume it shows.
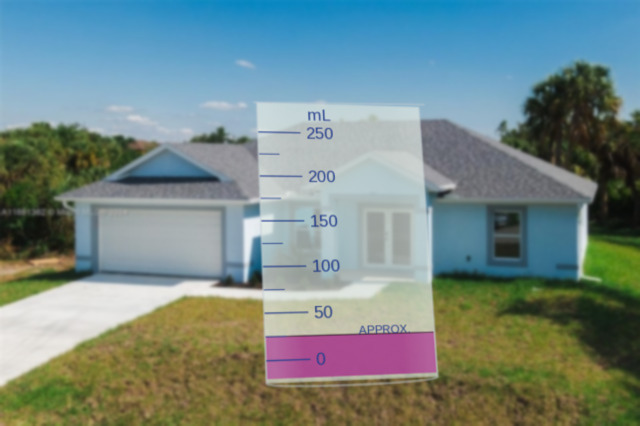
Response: 25 mL
